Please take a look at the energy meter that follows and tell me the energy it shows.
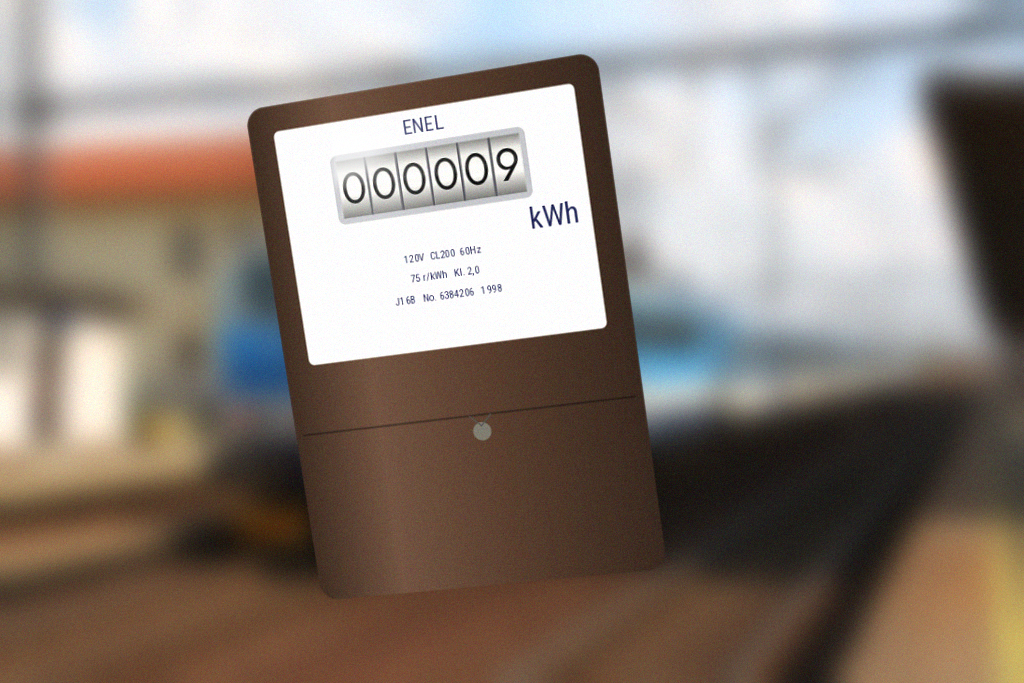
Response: 9 kWh
